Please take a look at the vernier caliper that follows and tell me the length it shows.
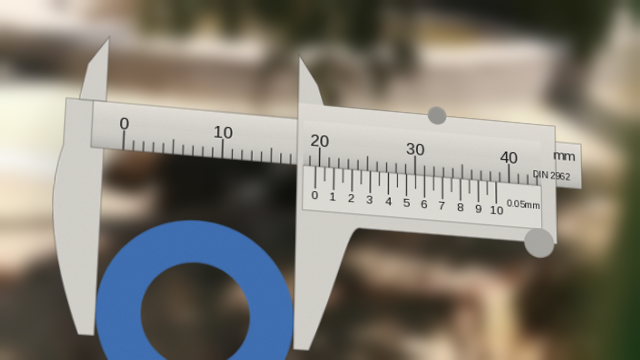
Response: 19.6 mm
